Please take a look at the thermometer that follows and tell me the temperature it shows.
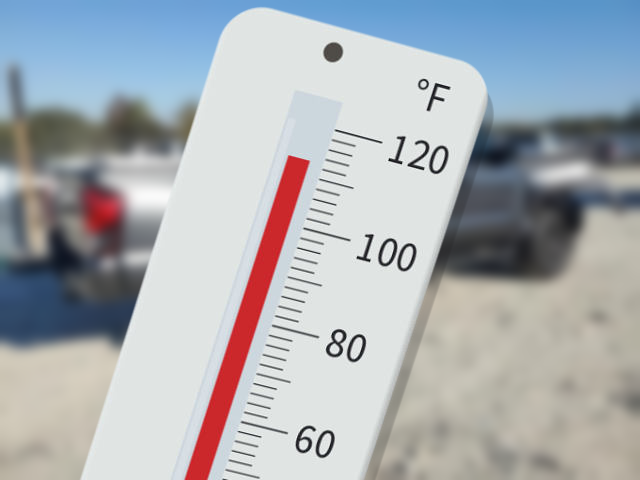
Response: 113 °F
